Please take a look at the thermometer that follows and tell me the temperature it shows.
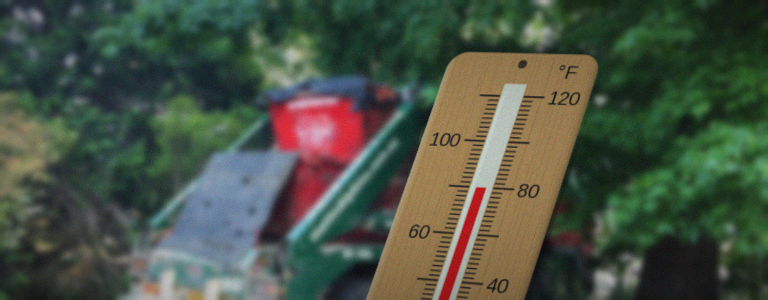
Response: 80 °F
